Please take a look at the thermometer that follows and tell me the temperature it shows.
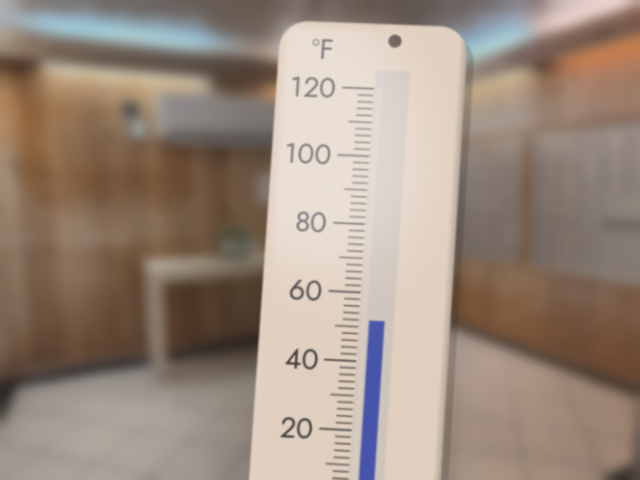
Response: 52 °F
